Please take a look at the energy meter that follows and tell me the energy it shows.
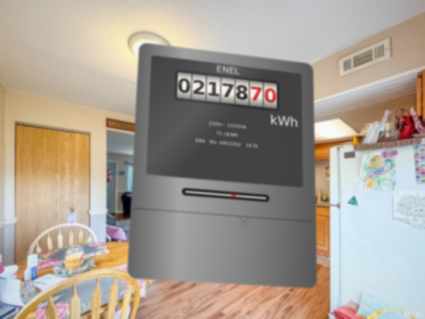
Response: 2178.70 kWh
